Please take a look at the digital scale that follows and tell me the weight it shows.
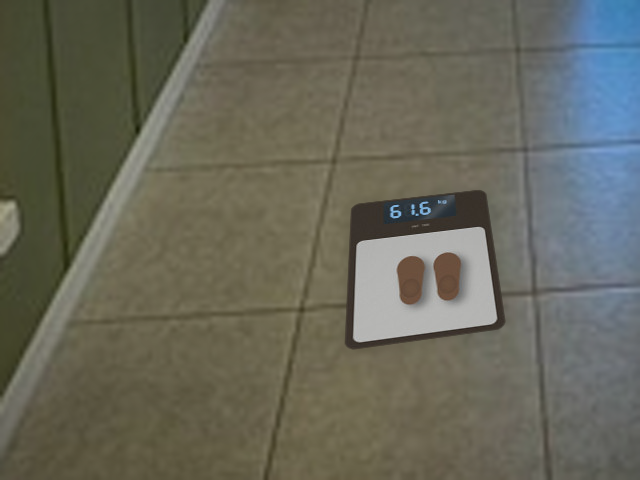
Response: 61.6 kg
